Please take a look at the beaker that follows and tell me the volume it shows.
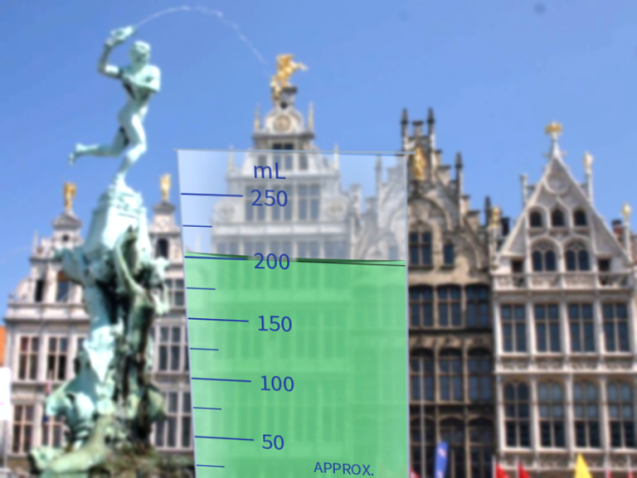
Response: 200 mL
